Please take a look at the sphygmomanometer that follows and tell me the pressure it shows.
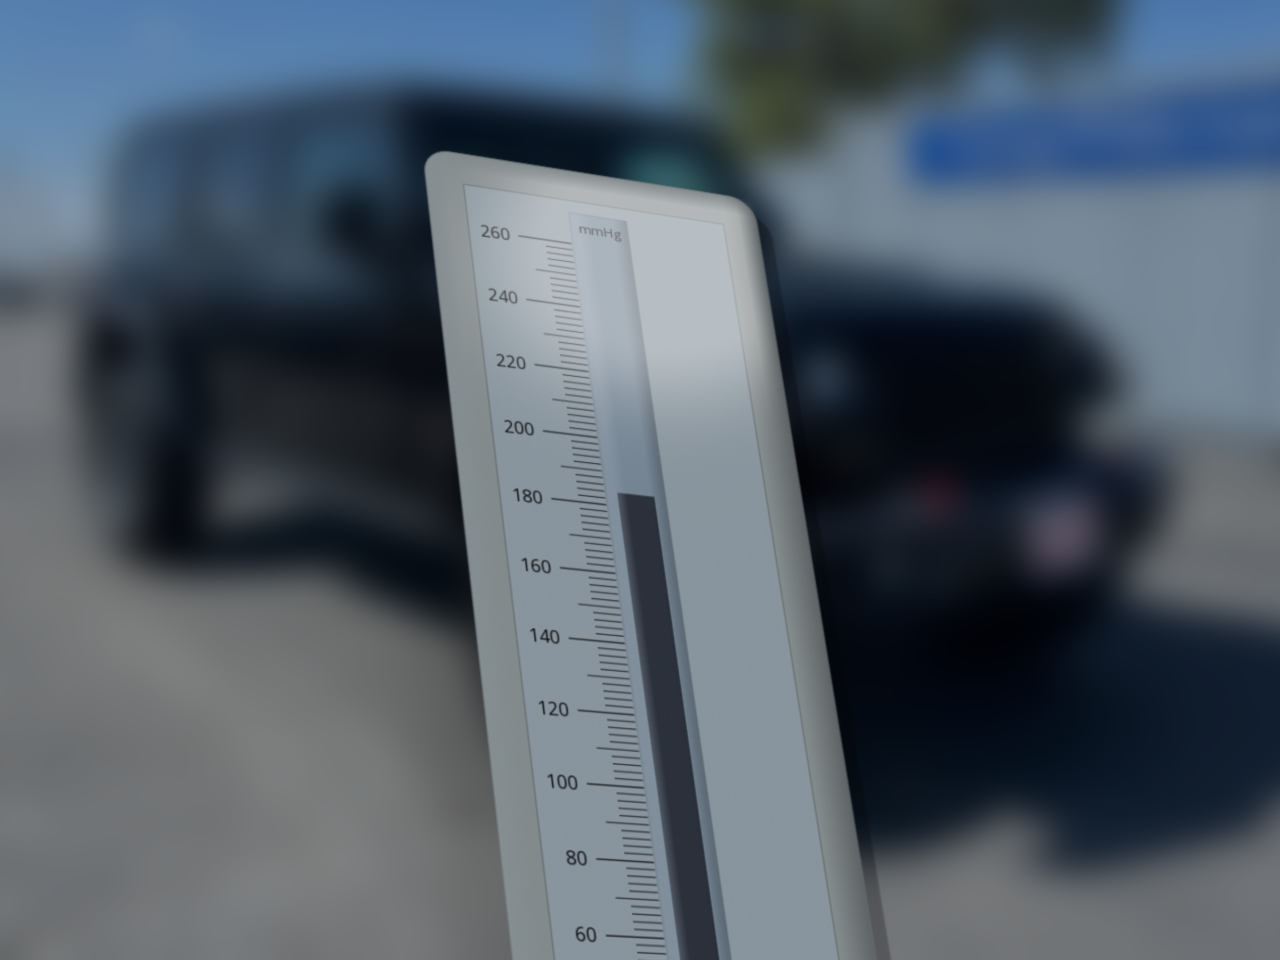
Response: 184 mmHg
